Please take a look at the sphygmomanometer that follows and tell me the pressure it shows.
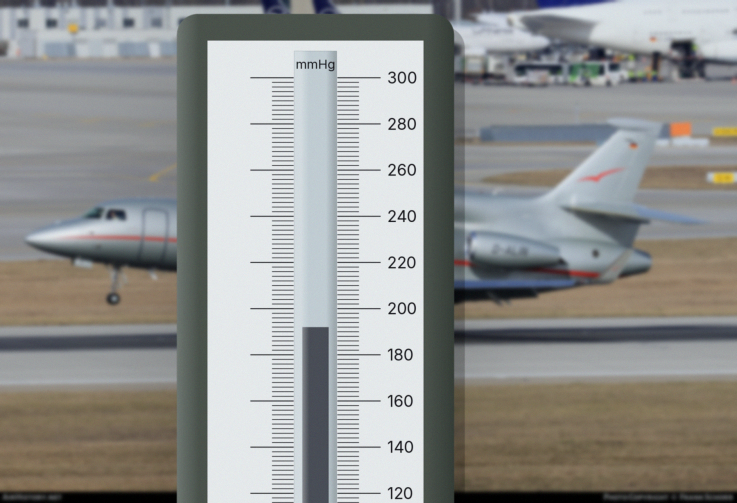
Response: 192 mmHg
